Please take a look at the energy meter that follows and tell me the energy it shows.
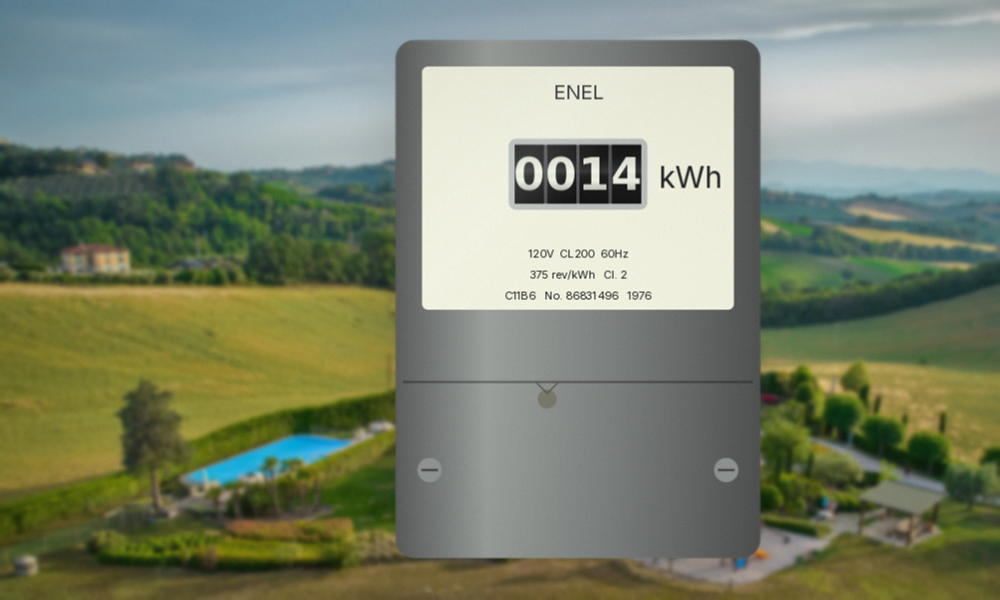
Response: 14 kWh
